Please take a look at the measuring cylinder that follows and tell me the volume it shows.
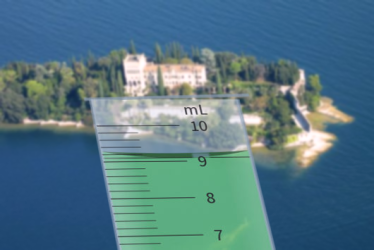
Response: 9.1 mL
